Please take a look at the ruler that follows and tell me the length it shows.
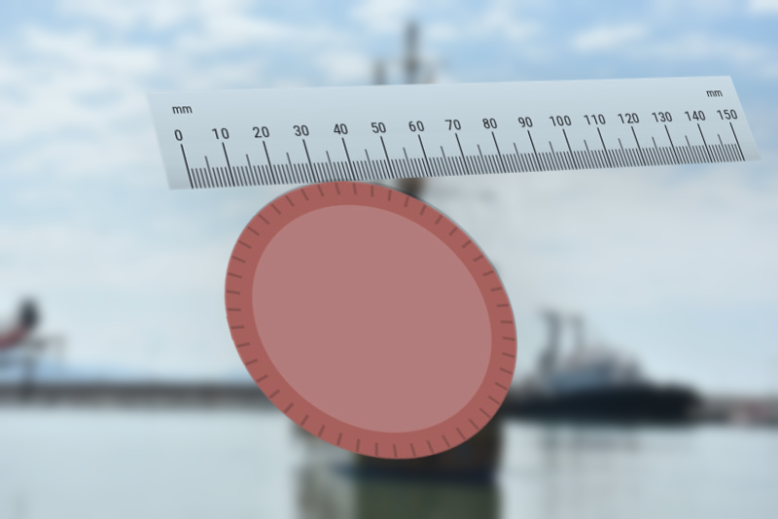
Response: 70 mm
